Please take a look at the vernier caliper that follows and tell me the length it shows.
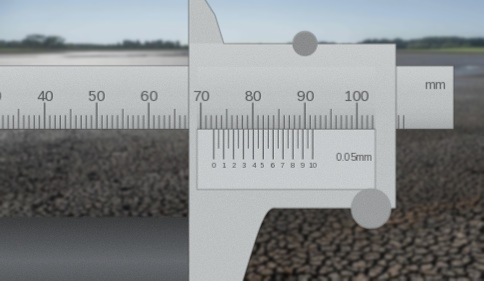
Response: 72.5 mm
